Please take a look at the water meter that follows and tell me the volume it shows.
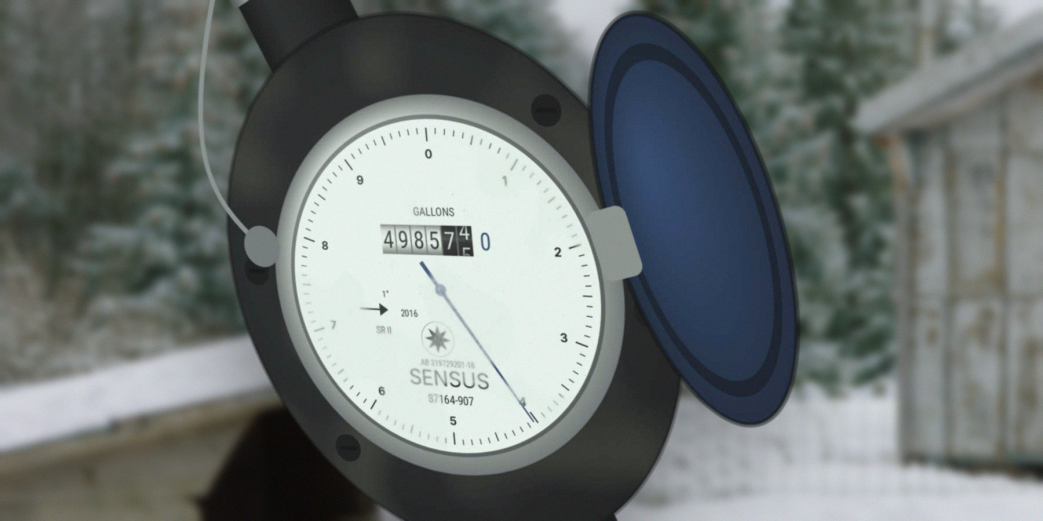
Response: 4985744.0 gal
